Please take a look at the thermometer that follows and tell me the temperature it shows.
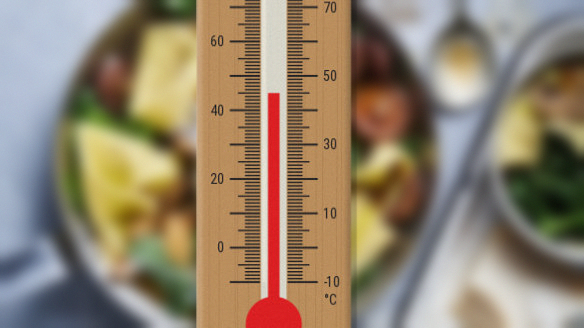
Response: 45 °C
